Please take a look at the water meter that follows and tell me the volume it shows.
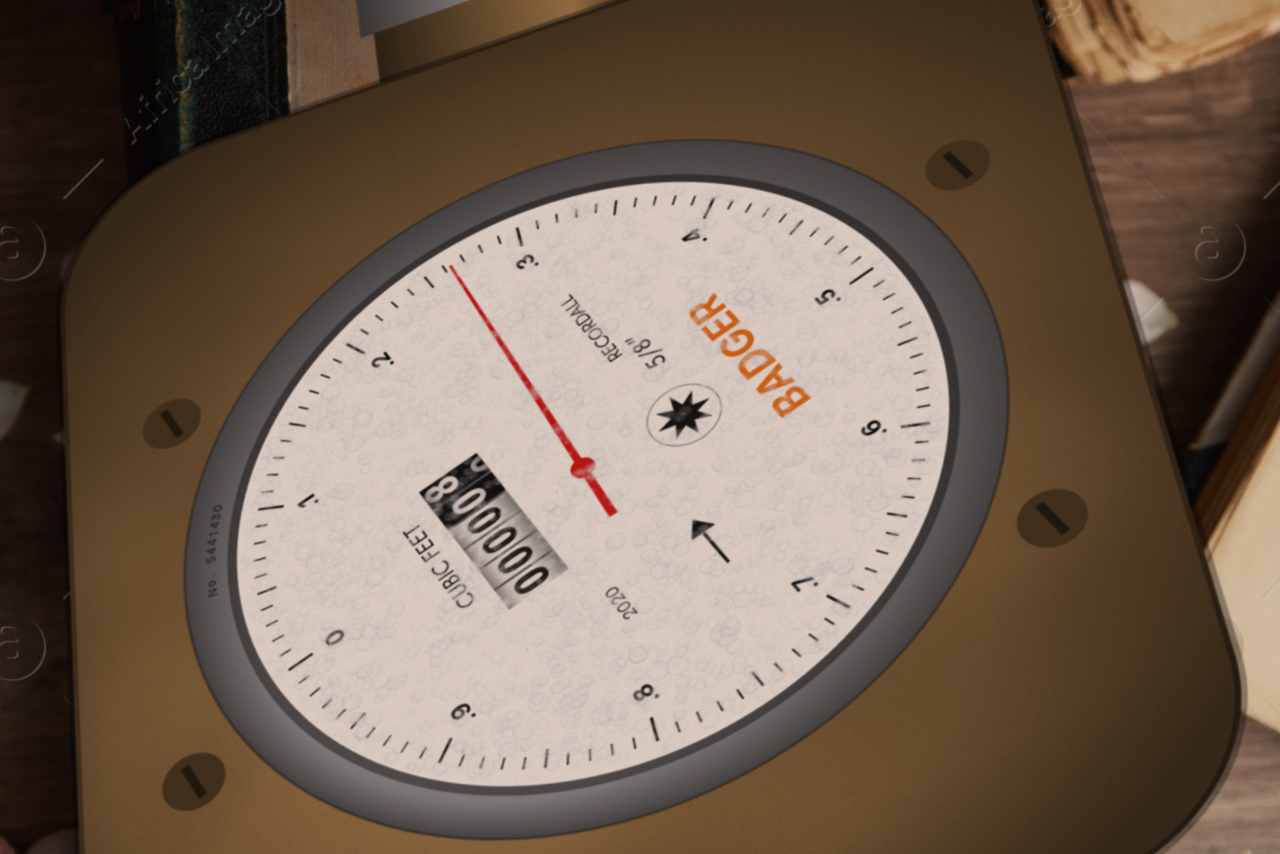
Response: 8.26 ft³
